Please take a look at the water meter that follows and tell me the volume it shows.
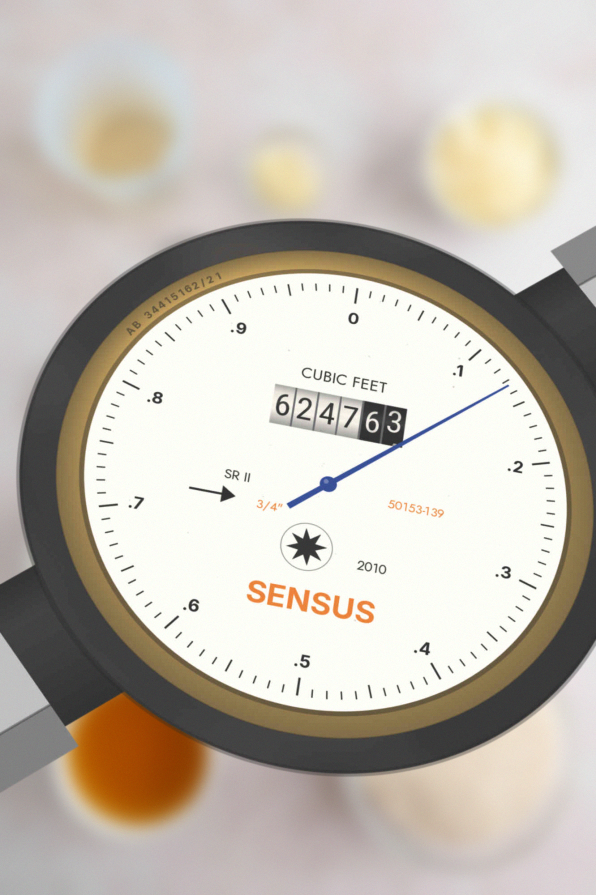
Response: 624763.13 ft³
